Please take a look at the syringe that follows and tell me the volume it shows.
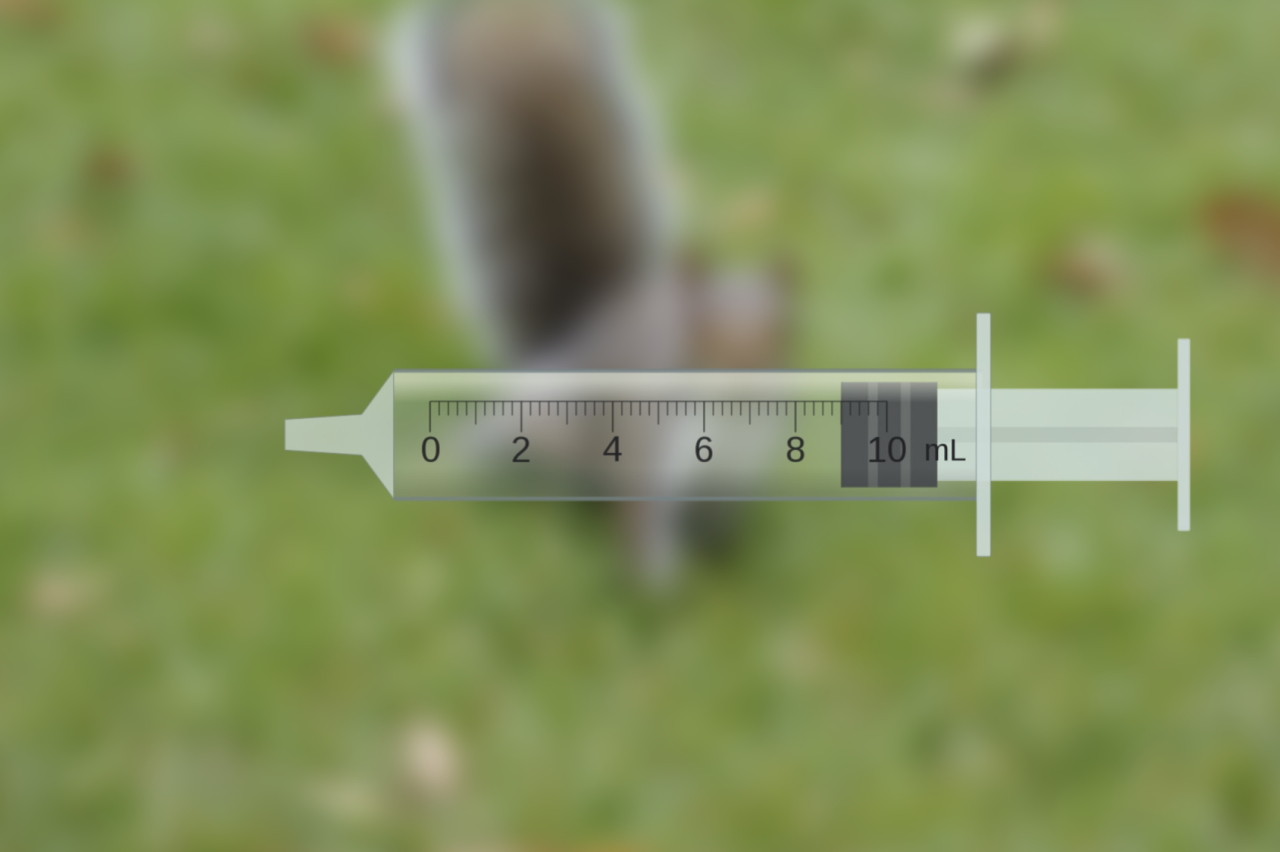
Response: 9 mL
